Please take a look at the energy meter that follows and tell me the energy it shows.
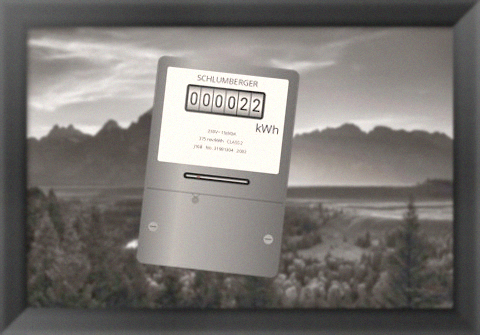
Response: 22 kWh
